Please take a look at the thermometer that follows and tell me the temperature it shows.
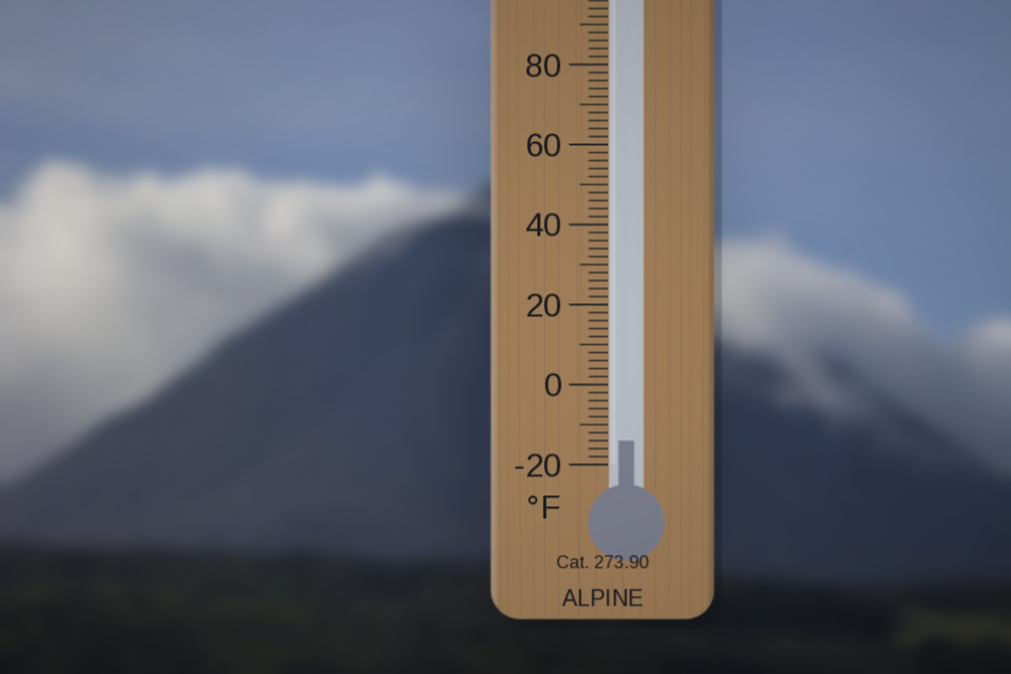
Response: -14 °F
